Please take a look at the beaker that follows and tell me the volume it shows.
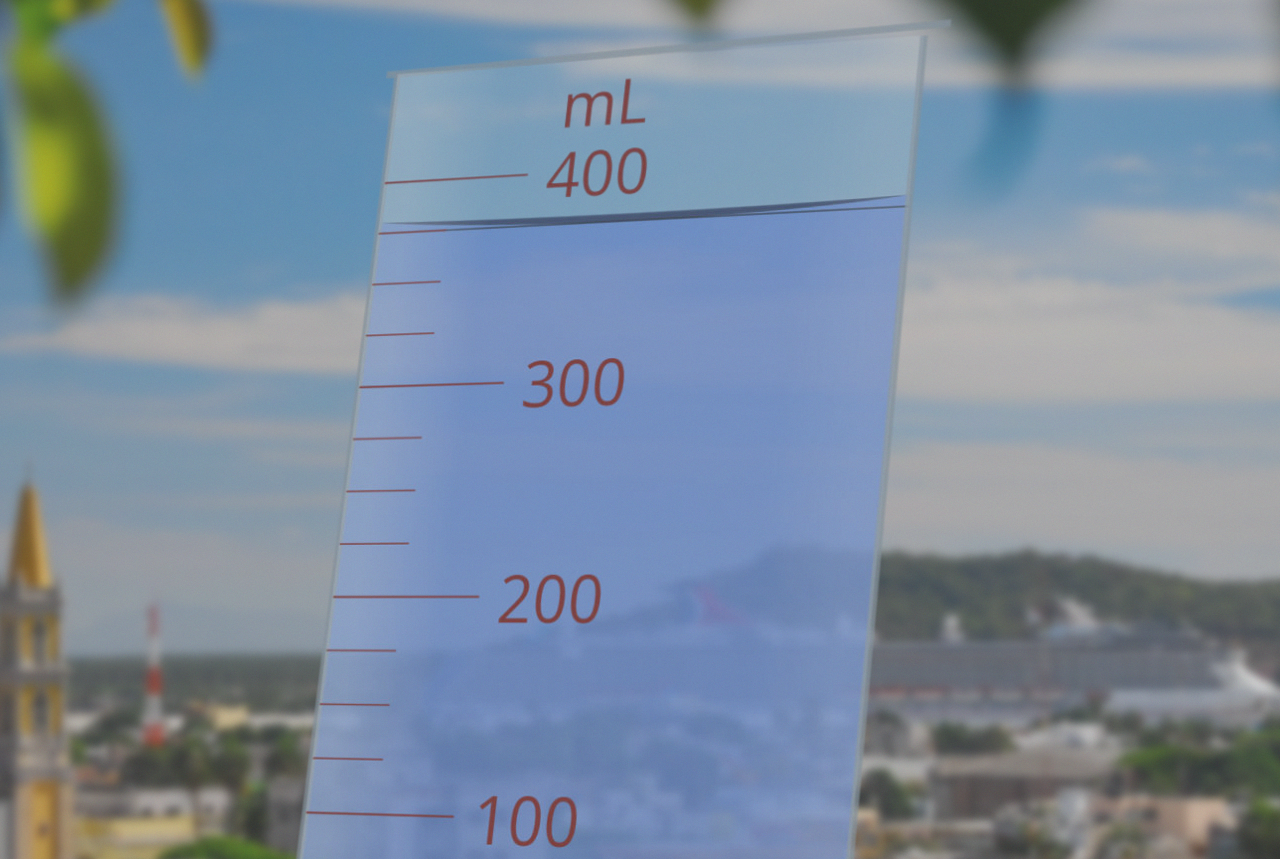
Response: 375 mL
